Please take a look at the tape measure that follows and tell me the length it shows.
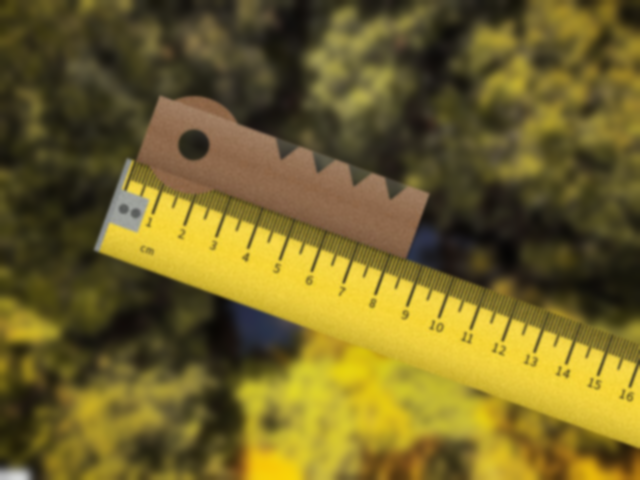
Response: 8.5 cm
